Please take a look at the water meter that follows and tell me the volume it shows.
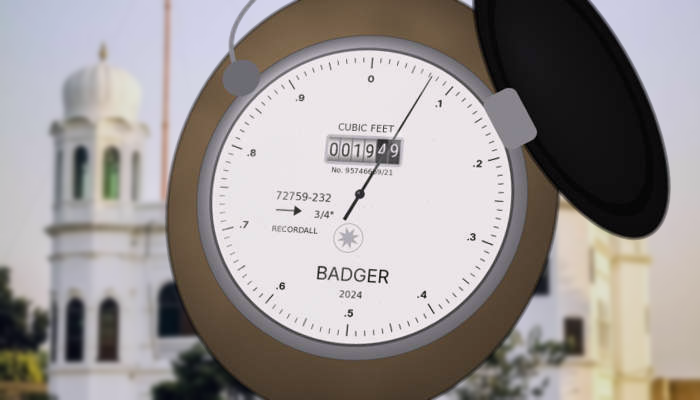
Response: 1949.07 ft³
